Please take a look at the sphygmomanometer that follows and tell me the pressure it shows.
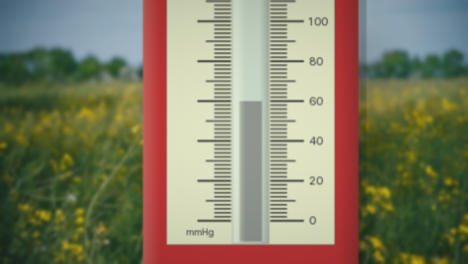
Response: 60 mmHg
